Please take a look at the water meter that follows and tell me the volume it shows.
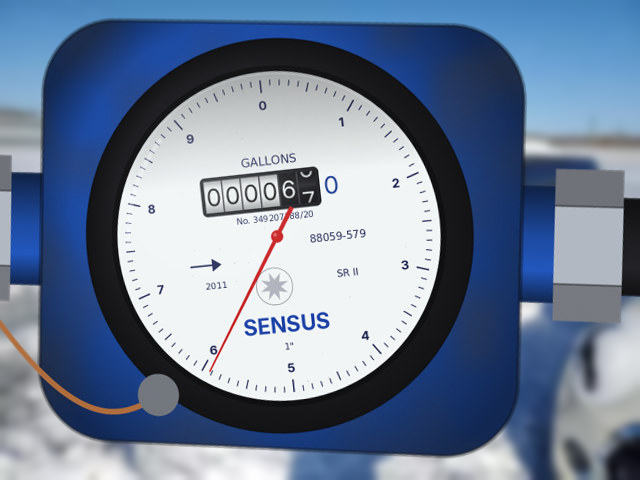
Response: 665.9 gal
